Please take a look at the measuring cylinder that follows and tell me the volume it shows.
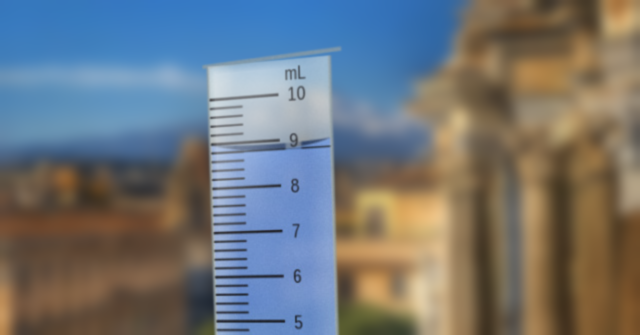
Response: 8.8 mL
